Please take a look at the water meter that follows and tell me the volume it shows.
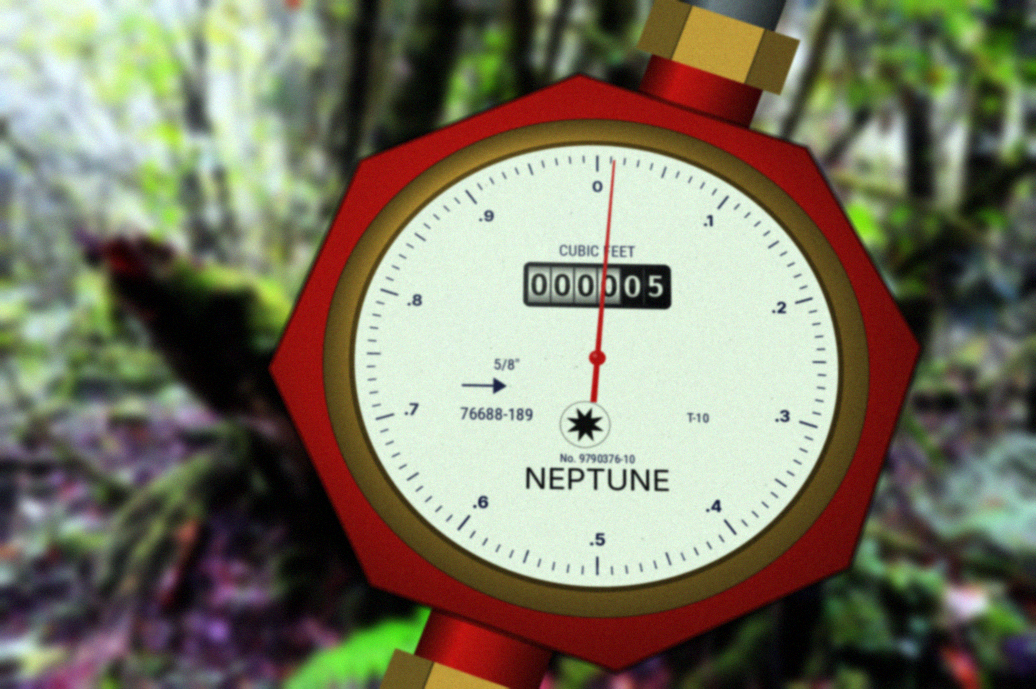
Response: 5.01 ft³
